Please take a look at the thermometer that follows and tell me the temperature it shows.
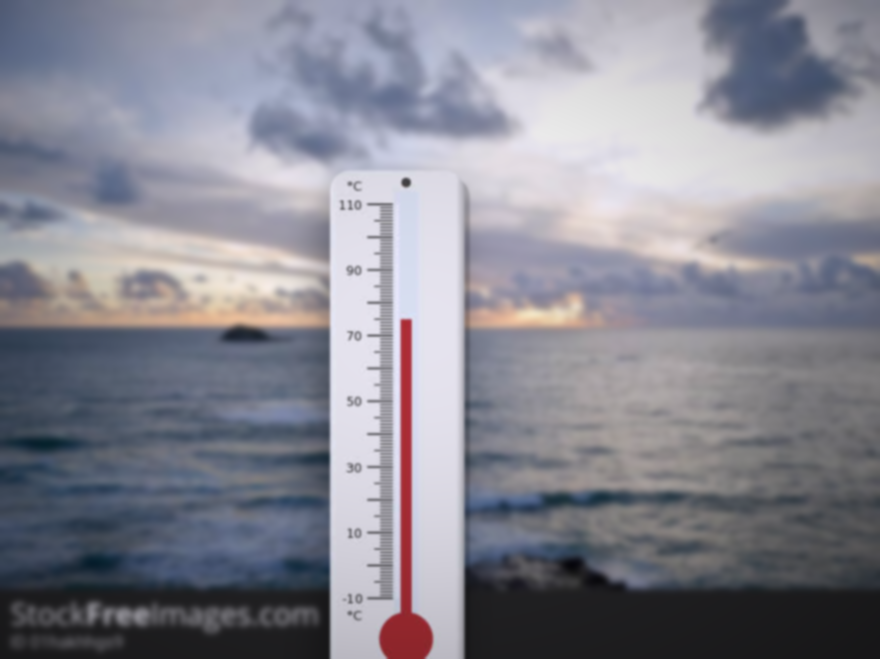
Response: 75 °C
